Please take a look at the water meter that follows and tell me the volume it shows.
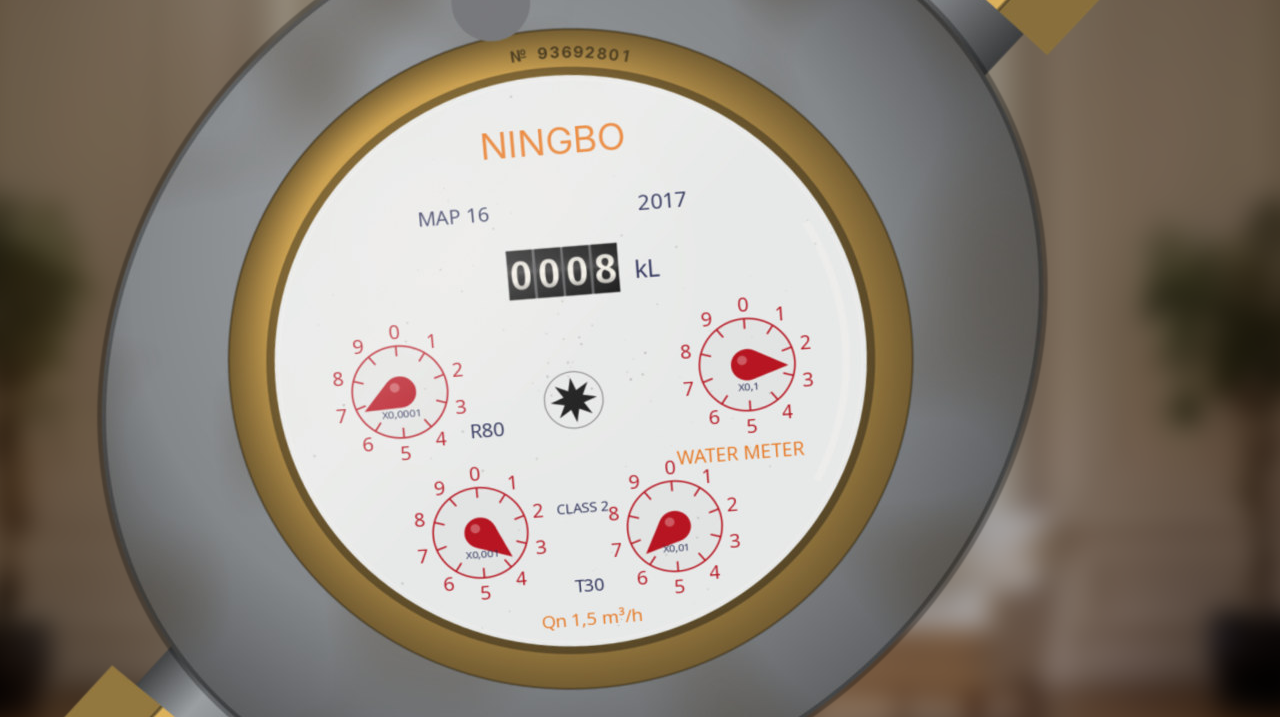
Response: 8.2636 kL
